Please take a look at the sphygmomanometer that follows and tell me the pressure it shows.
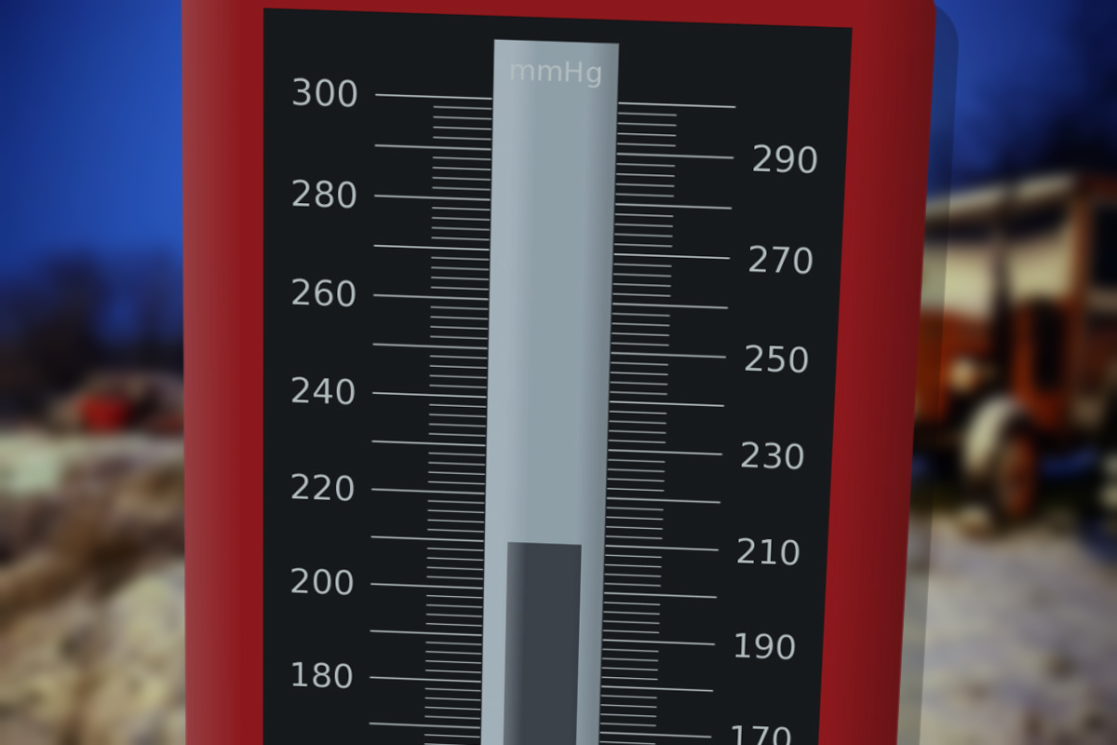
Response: 210 mmHg
